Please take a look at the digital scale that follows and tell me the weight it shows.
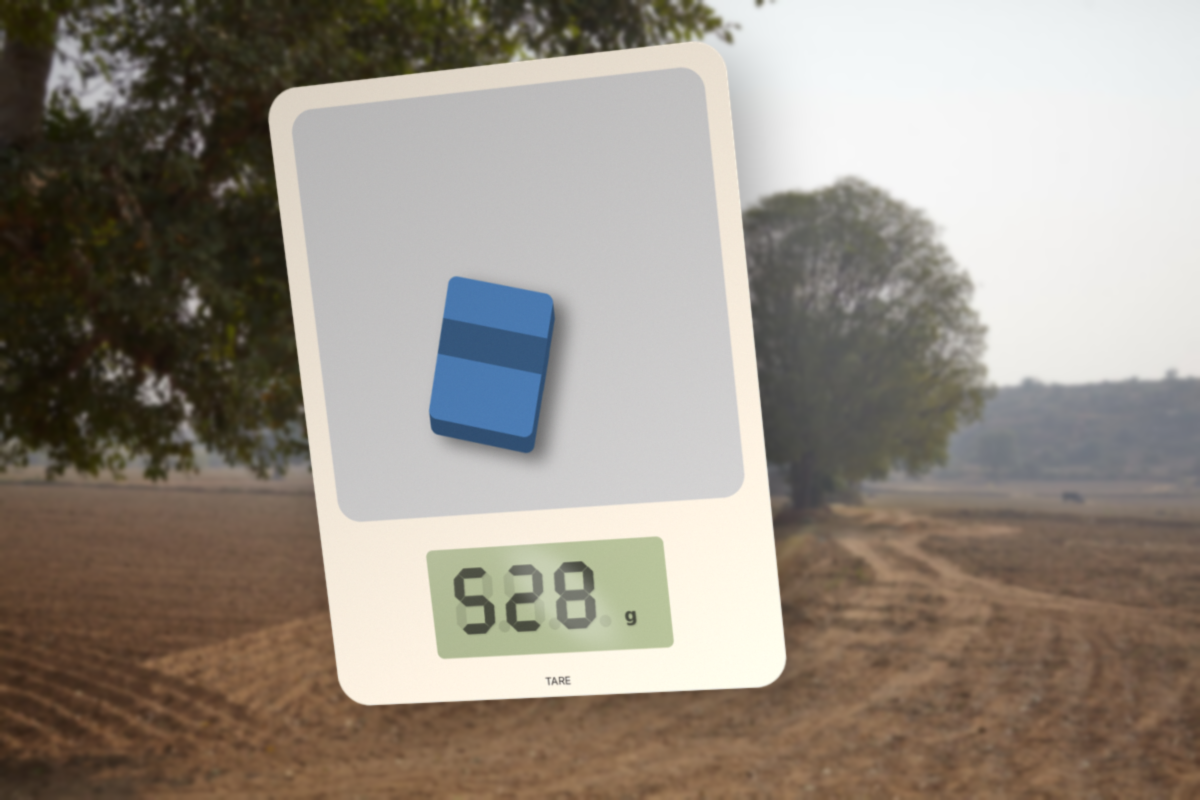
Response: 528 g
